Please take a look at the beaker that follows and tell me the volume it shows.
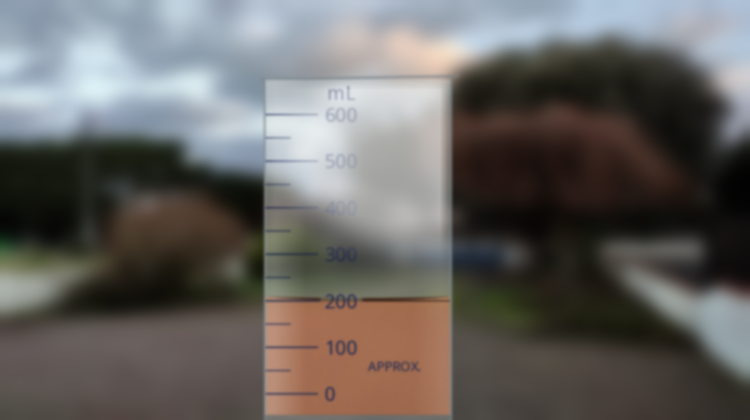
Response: 200 mL
